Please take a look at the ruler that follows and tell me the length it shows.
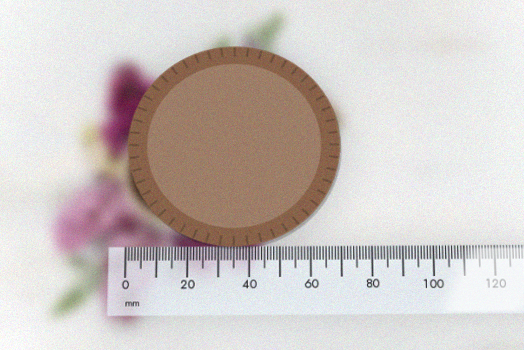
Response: 70 mm
